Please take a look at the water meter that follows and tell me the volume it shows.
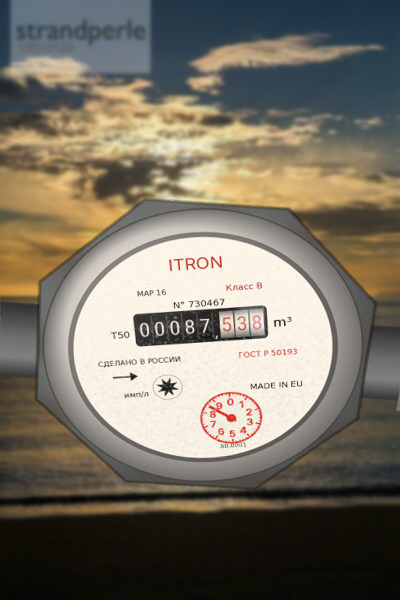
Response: 87.5388 m³
